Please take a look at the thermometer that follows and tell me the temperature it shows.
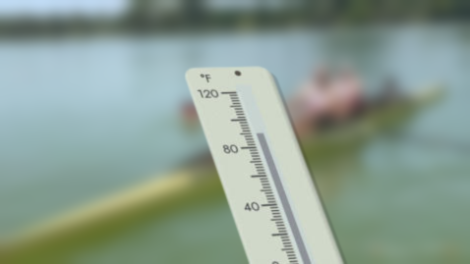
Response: 90 °F
